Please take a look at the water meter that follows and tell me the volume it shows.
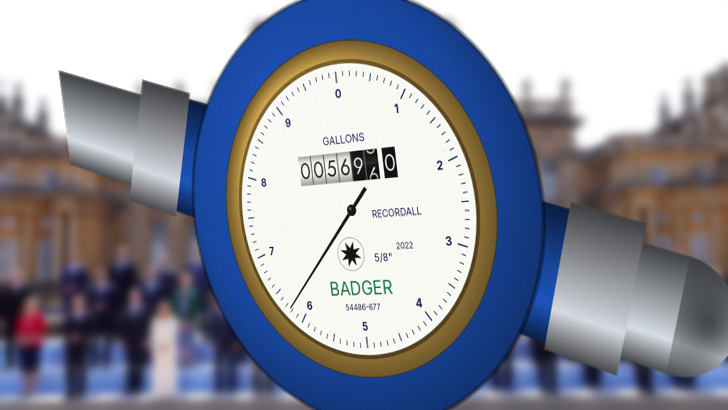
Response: 56956.2 gal
